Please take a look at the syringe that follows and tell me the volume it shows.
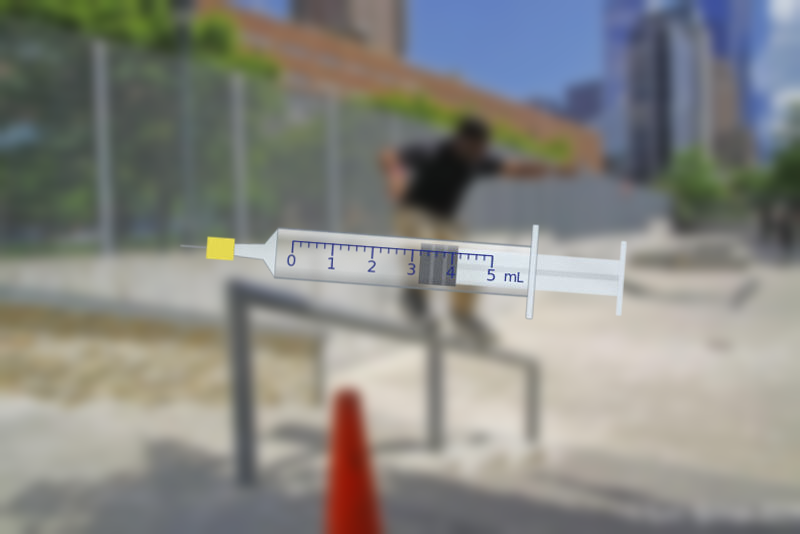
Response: 3.2 mL
